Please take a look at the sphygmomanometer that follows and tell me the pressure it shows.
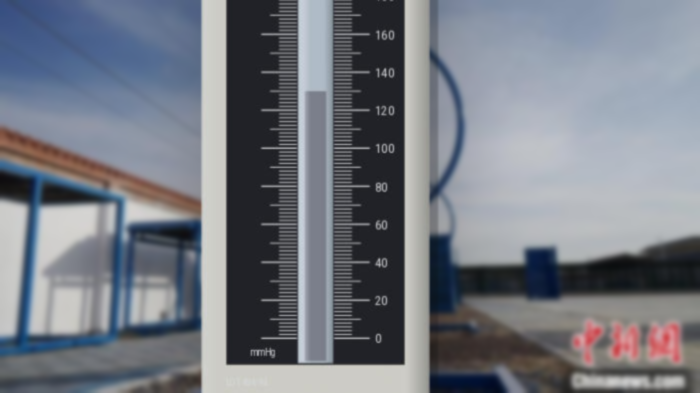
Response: 130 mmHg
